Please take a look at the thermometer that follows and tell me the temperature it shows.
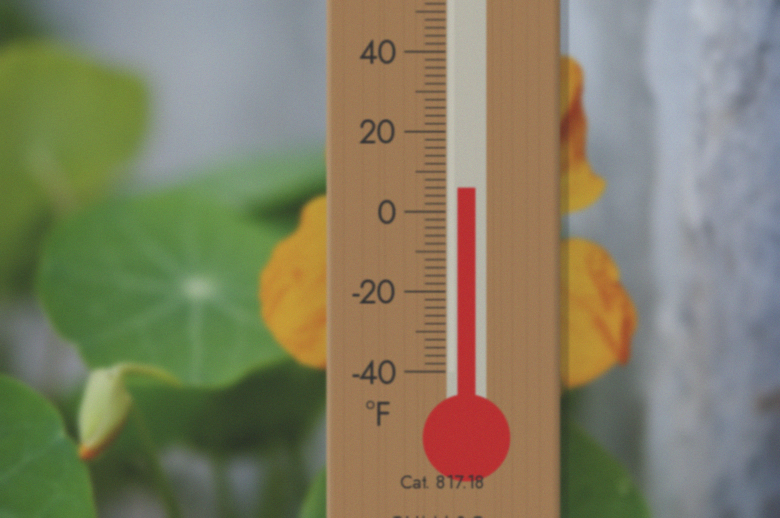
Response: 6 °F
